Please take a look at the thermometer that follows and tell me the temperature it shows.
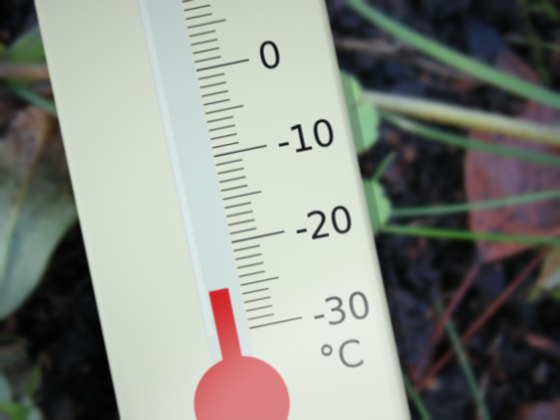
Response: -25 °C
